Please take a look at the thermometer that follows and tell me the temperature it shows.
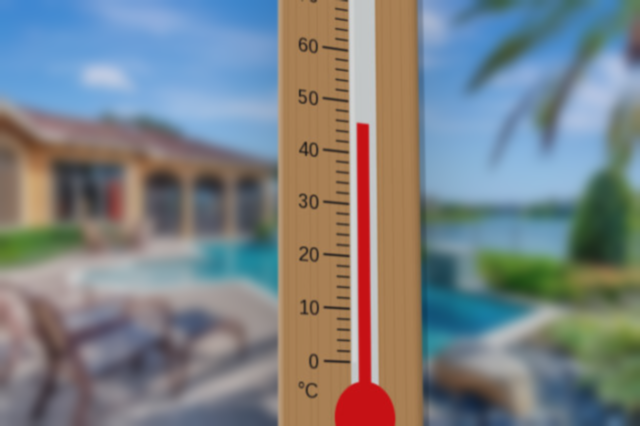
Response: 46 °C
